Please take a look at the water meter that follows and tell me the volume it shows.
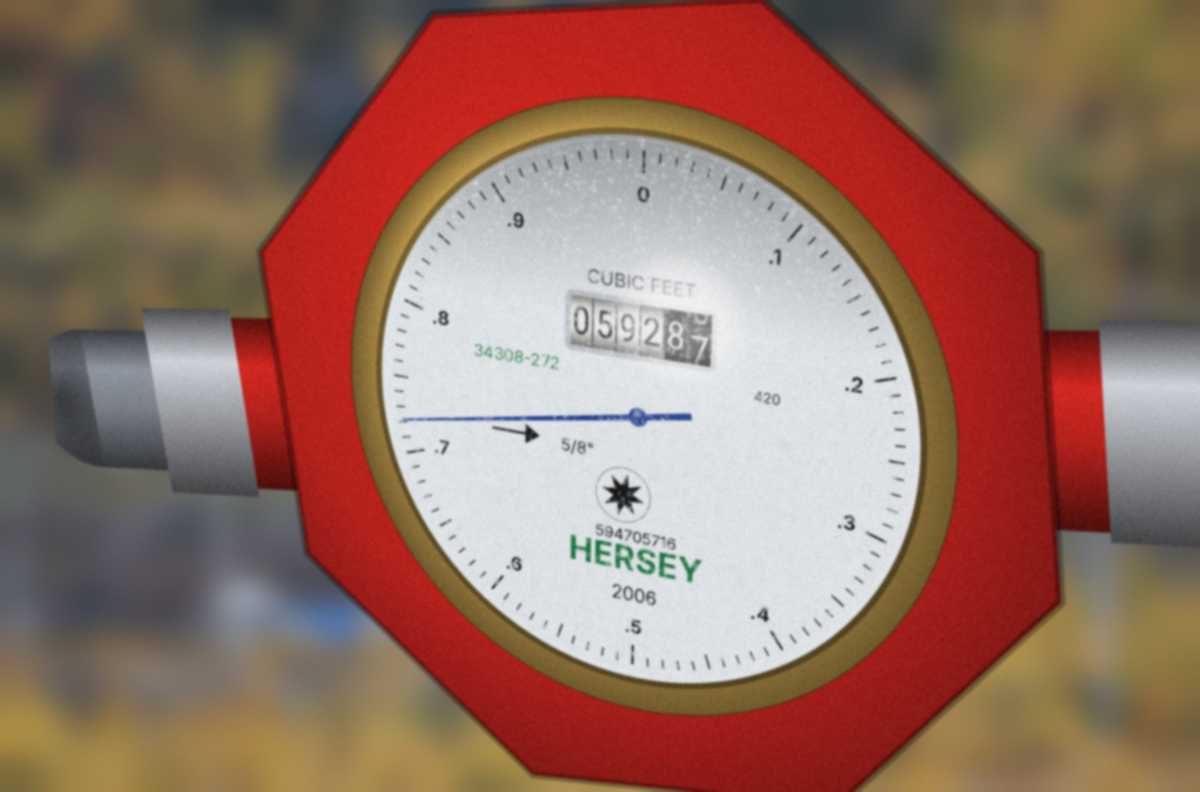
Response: 59286.72 ft³
